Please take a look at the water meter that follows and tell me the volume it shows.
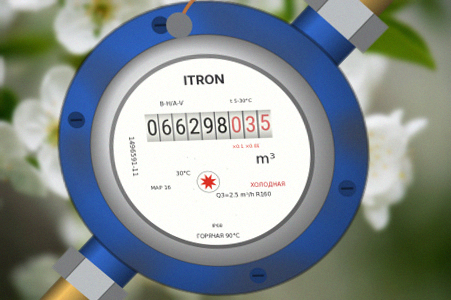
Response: 66298.035 m³
